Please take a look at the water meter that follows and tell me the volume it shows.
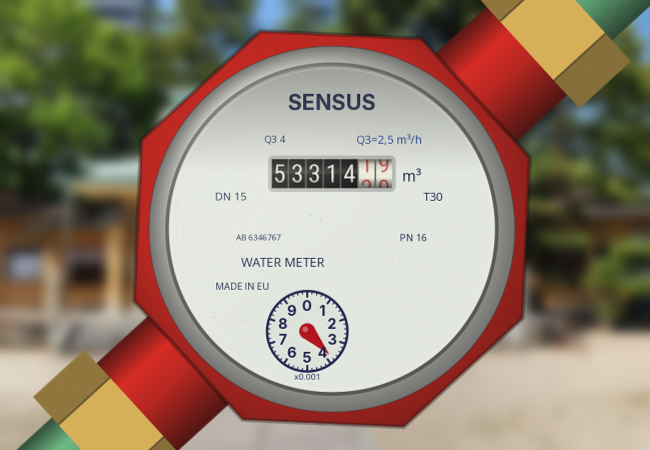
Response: 53314.193 m³
